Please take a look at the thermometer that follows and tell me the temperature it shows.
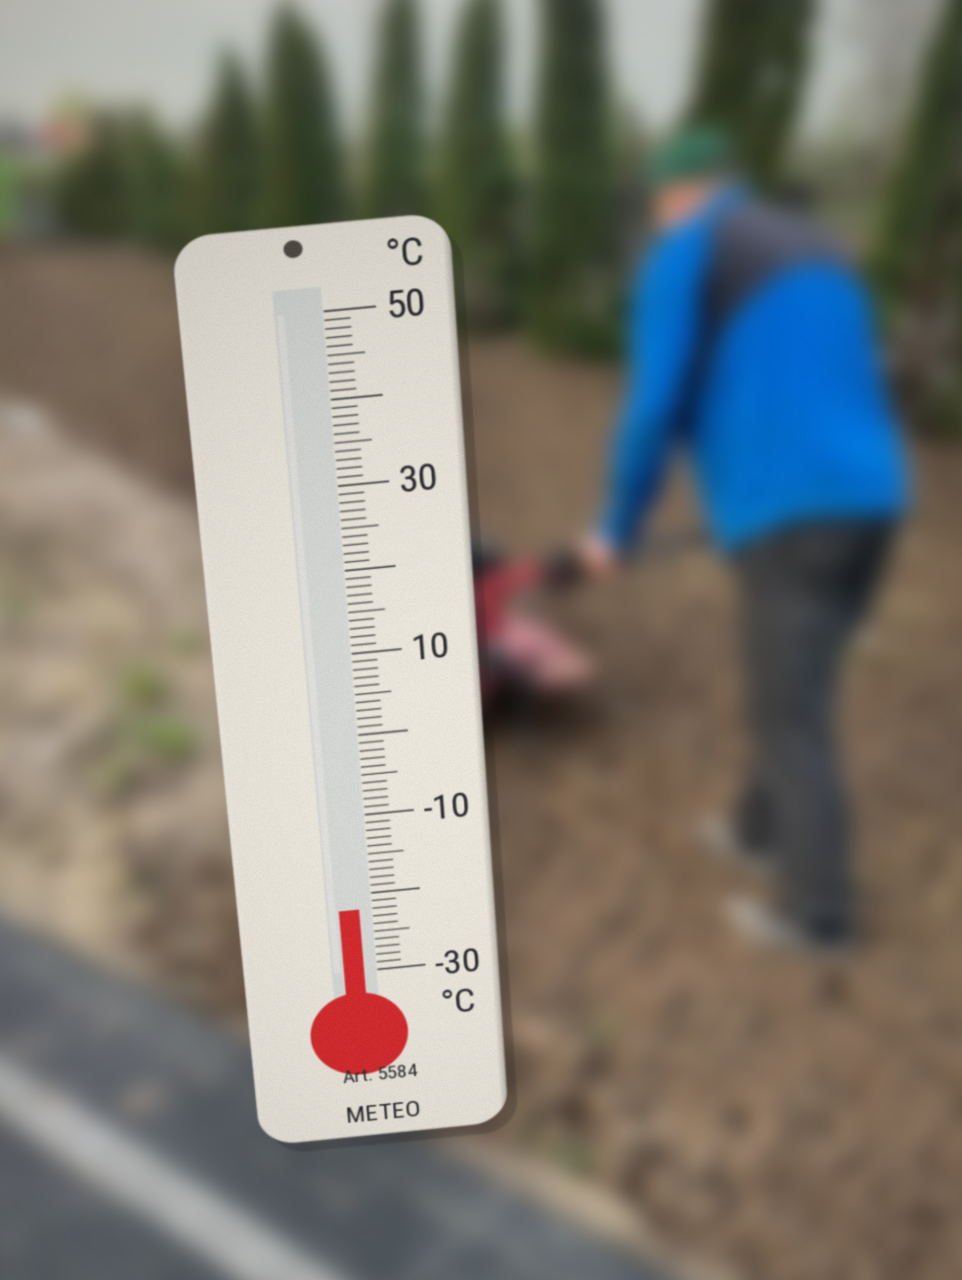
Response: -22 °C
